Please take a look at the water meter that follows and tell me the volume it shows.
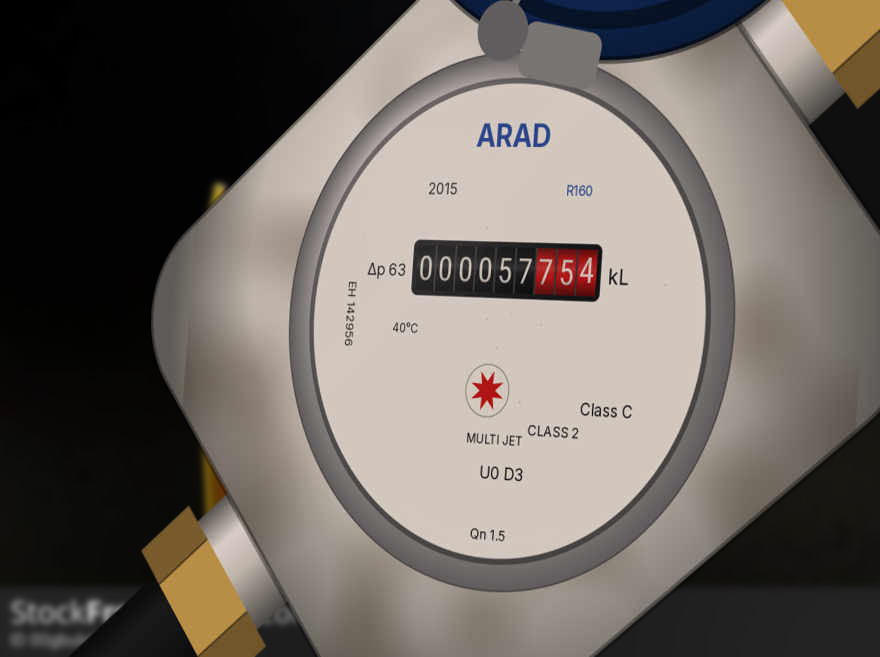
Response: 57.754 kL
